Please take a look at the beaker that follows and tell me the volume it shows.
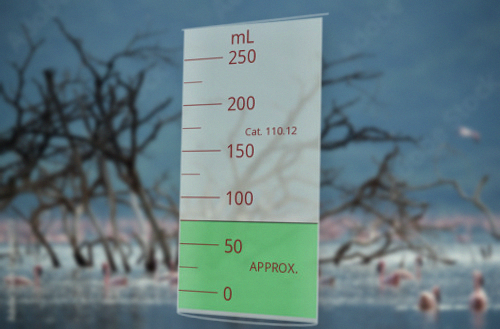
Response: 75 mL
